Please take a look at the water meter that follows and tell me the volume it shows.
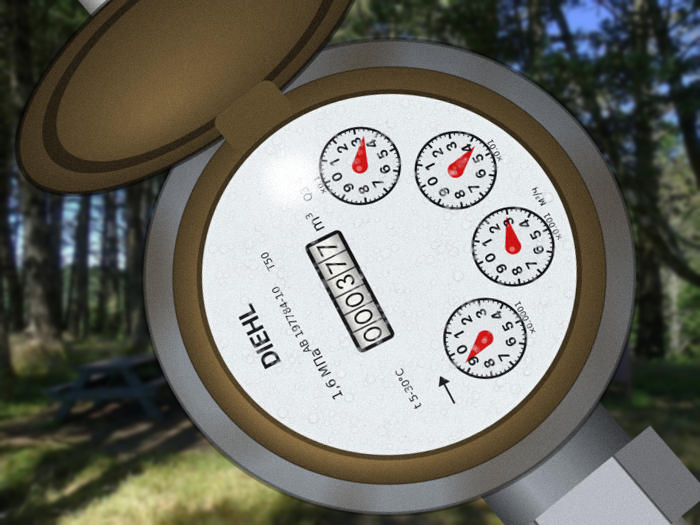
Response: 377.3429 m³
